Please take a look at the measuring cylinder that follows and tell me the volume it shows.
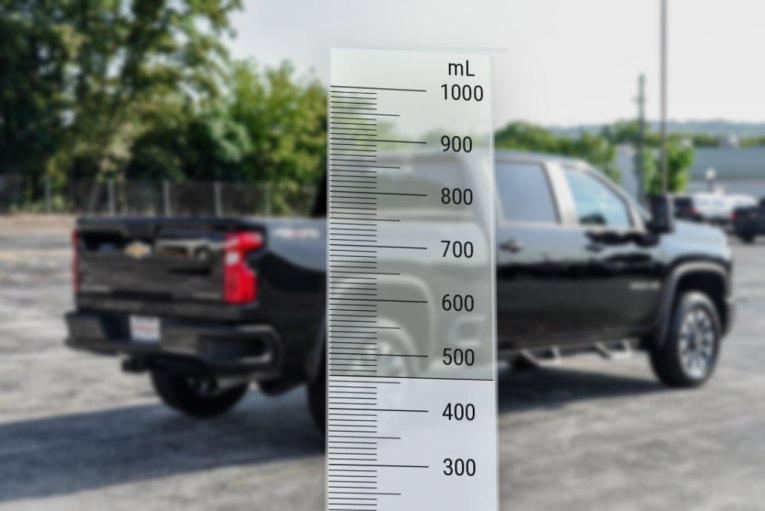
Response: 460 mL
